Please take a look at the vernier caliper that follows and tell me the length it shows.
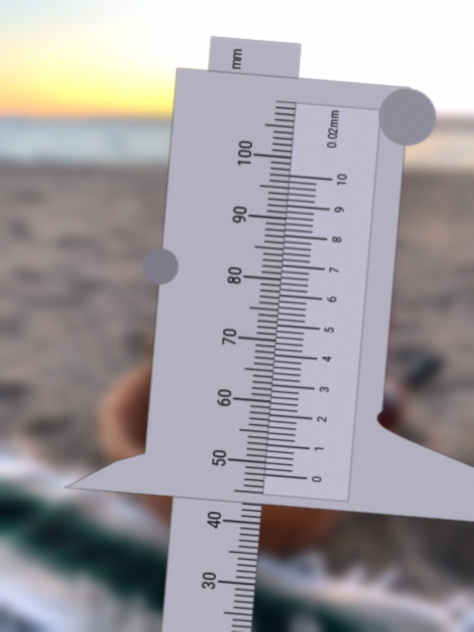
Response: 48.0 mm
